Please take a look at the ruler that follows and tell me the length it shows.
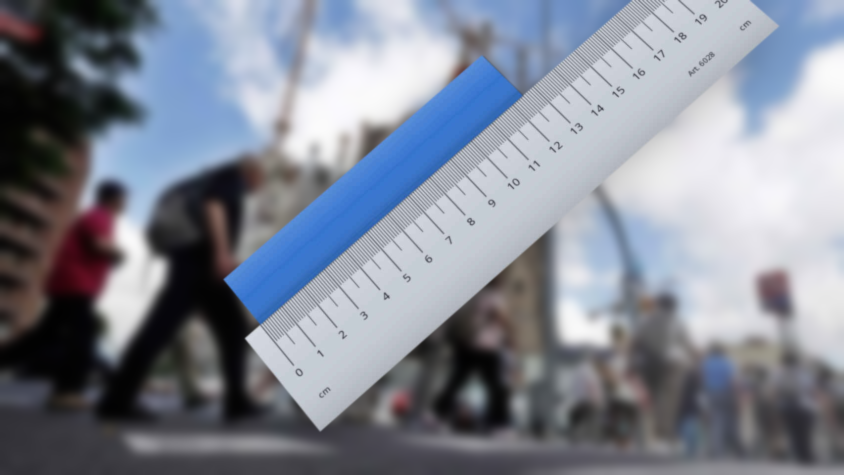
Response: 12.5 cm
